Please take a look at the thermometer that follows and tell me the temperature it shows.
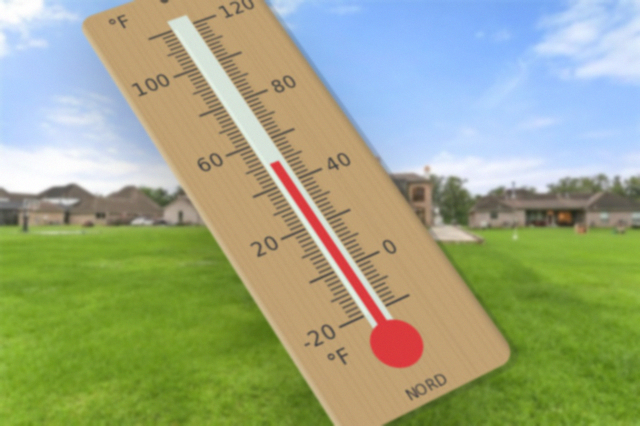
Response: 50 °F
